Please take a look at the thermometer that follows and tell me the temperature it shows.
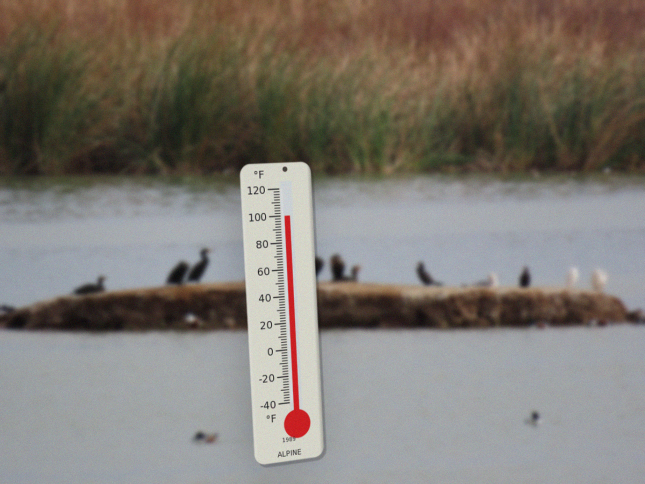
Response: 100 °F
